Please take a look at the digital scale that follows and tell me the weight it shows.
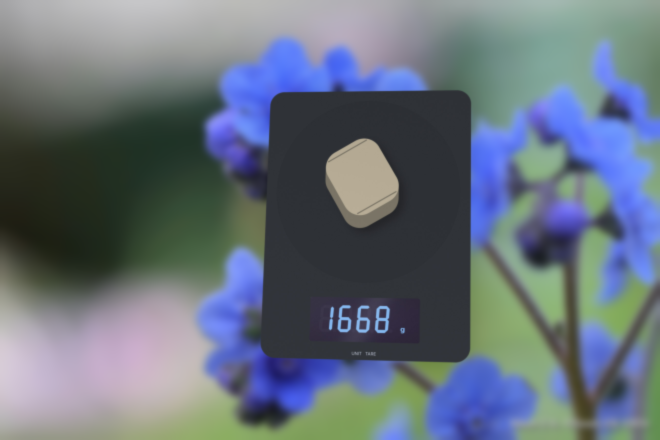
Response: 1668 g
